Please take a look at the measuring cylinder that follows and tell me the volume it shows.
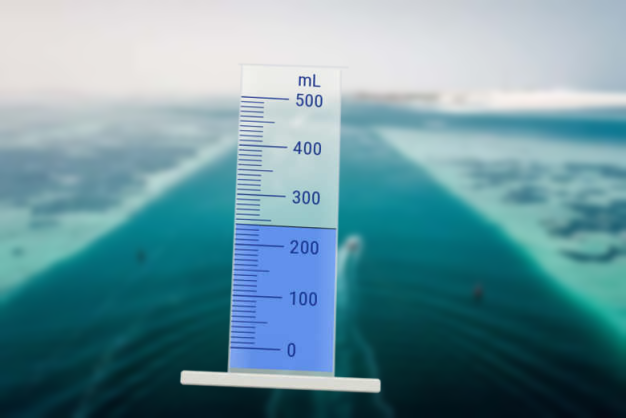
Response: 240 mL
